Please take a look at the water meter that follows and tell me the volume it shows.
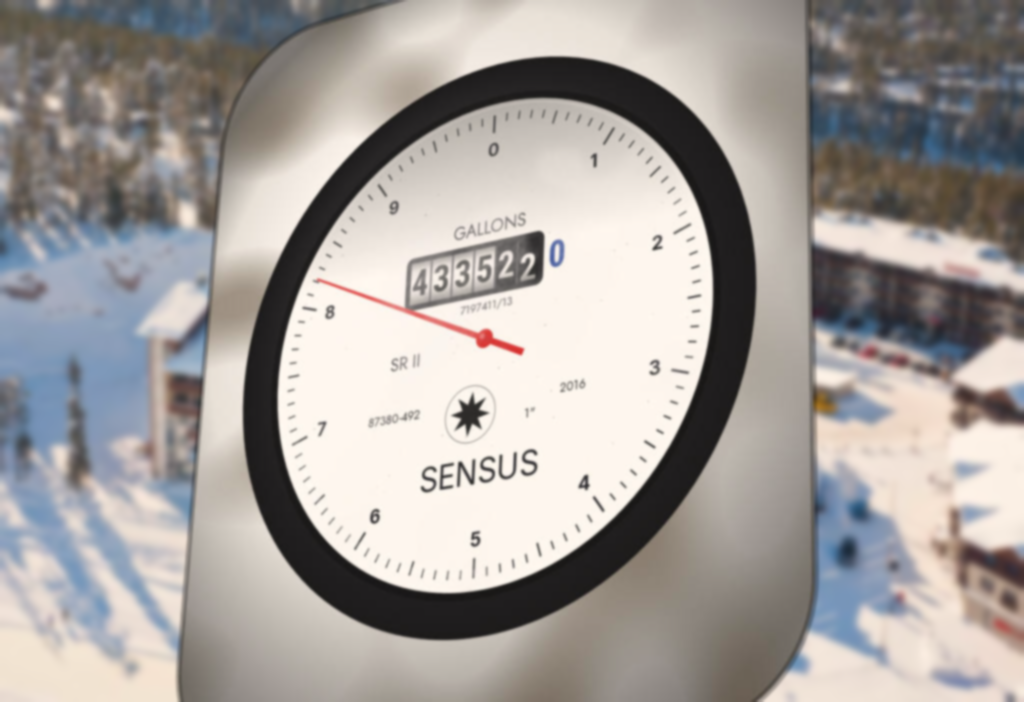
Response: 4335218.2 gal
